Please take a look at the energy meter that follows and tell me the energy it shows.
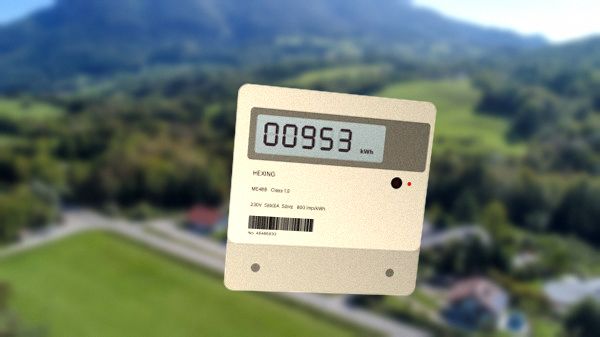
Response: 953 kWh
